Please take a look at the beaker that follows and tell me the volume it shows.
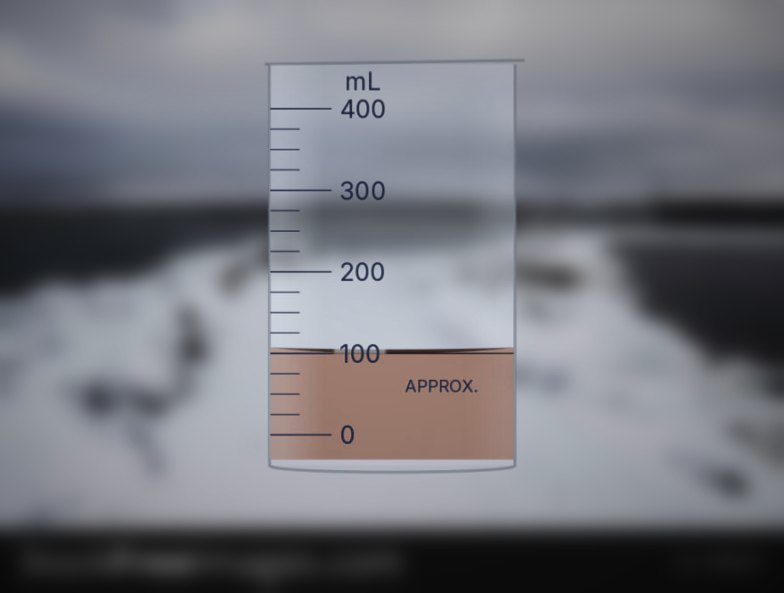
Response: 100 mL
